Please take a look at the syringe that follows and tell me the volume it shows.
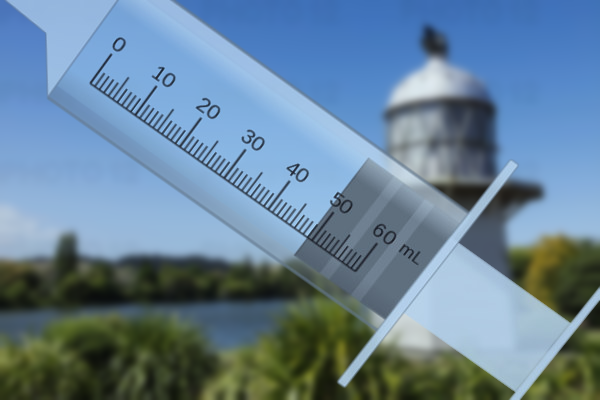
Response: 49 mL
